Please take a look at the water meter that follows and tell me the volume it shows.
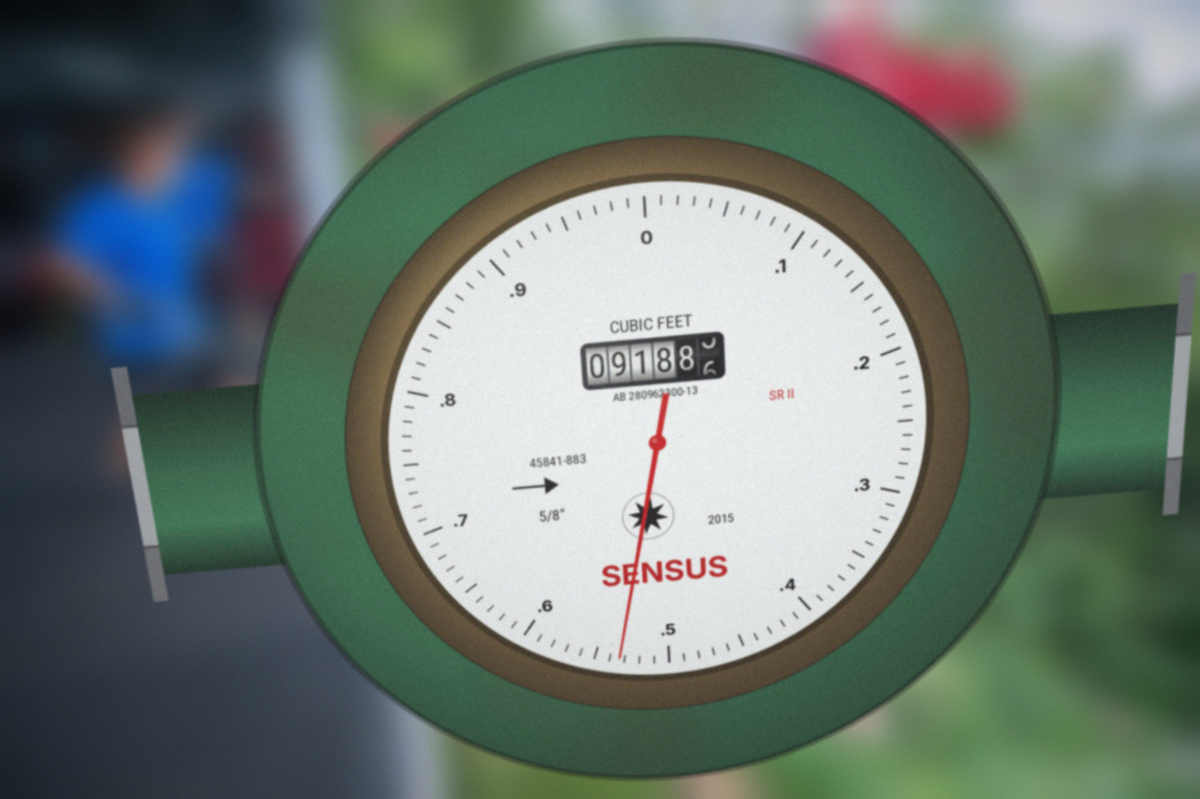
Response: 91885.53 ft³
